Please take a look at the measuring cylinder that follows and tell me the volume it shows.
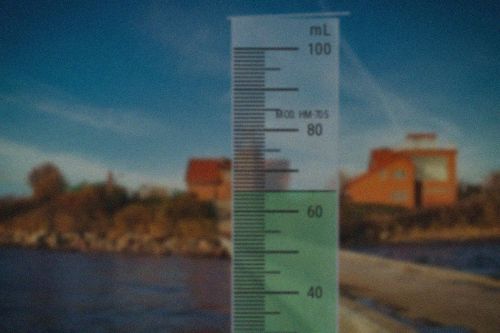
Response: 65 mL
